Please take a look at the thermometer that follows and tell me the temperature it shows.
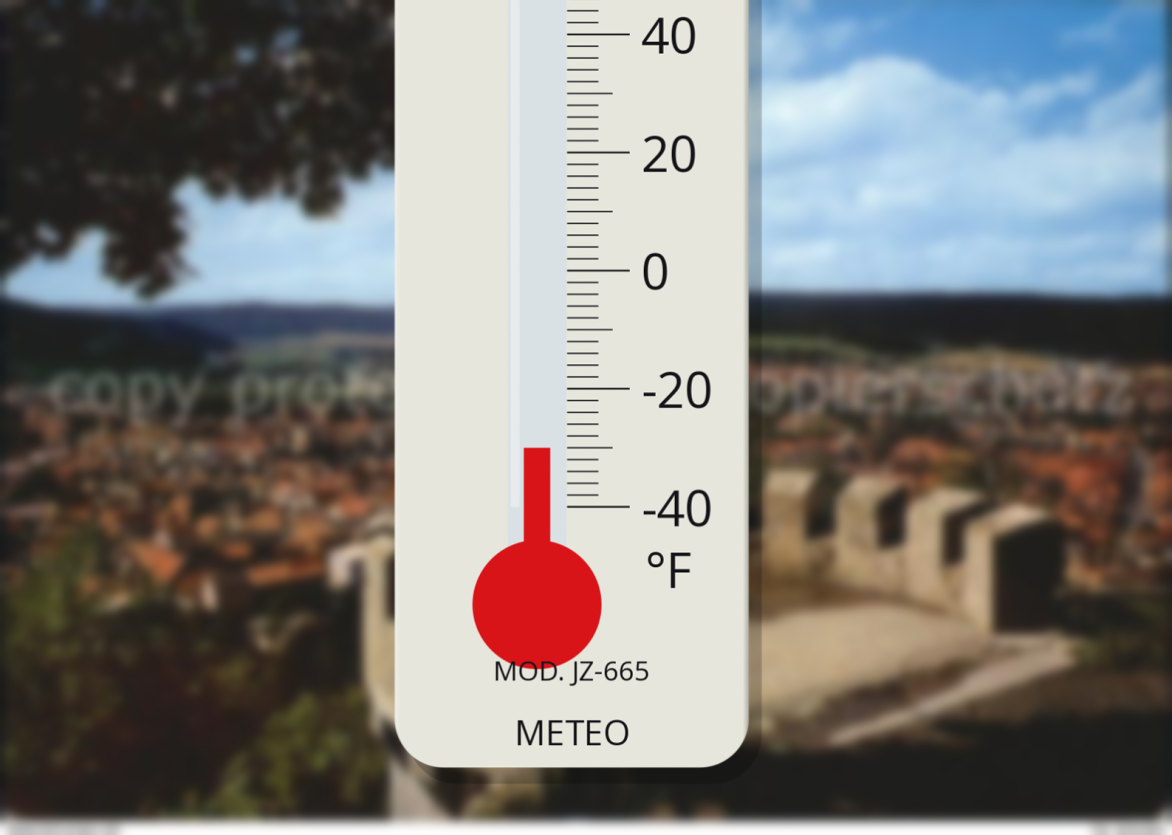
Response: -30 °F
